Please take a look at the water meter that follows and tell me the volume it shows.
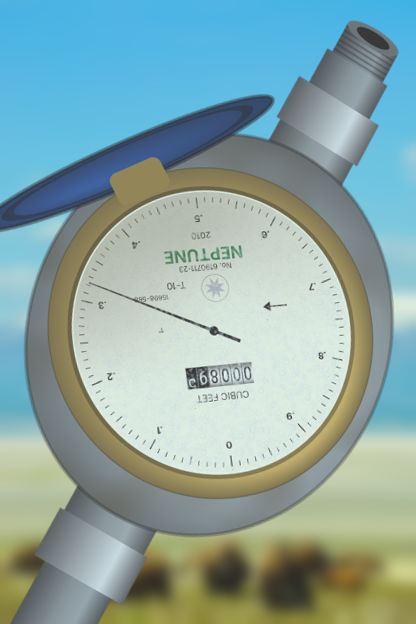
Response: 895.32 ft³
